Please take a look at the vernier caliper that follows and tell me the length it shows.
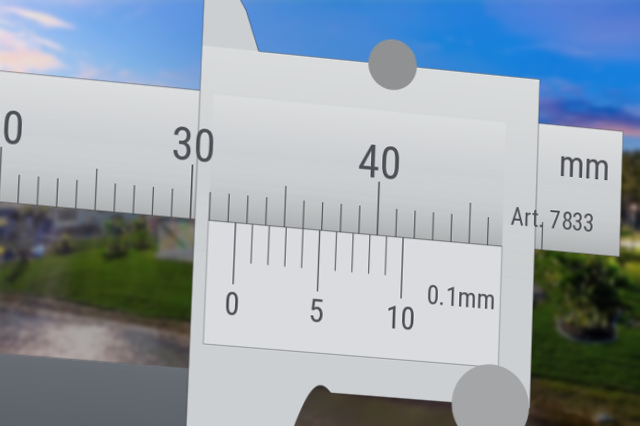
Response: 32.4 mm
